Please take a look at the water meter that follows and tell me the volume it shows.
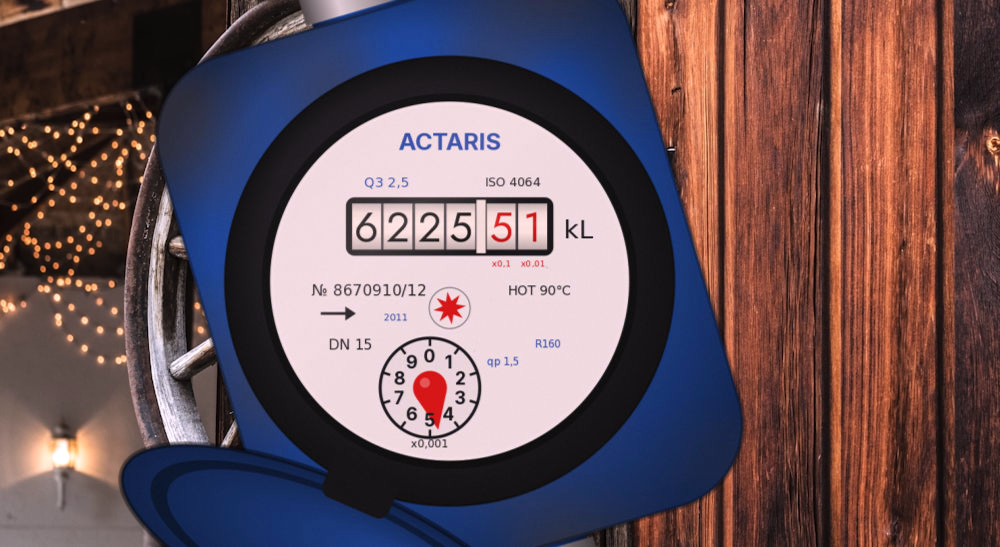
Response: 6225.514 kL
